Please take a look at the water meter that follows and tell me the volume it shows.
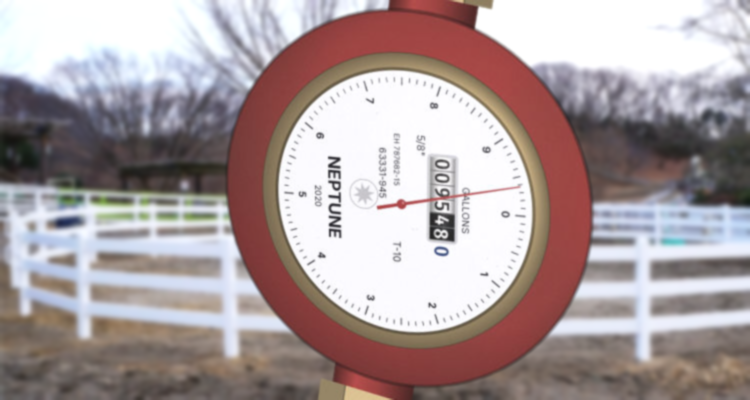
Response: 95479.6 gal
